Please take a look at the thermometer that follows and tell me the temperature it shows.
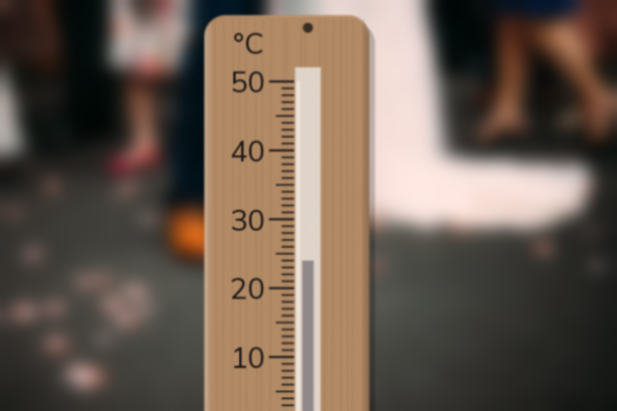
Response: 24 °C
